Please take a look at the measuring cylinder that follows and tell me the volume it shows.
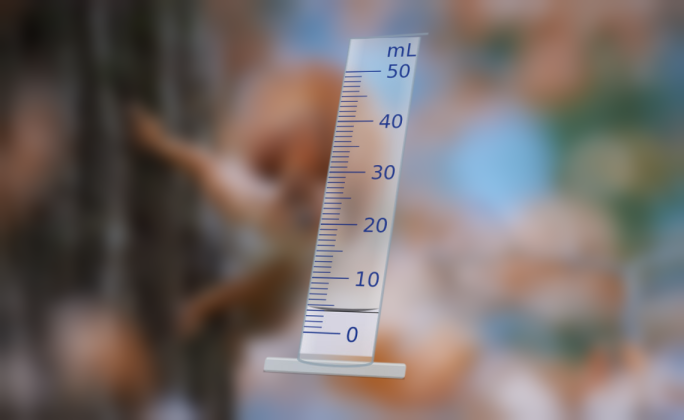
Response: 4 mL
